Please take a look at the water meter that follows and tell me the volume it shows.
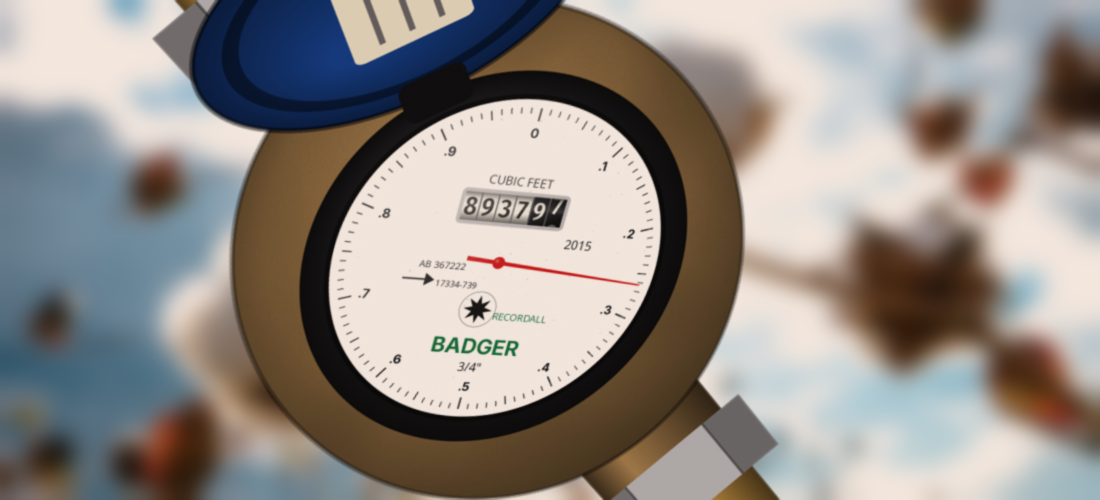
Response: 893797.26 ft³
